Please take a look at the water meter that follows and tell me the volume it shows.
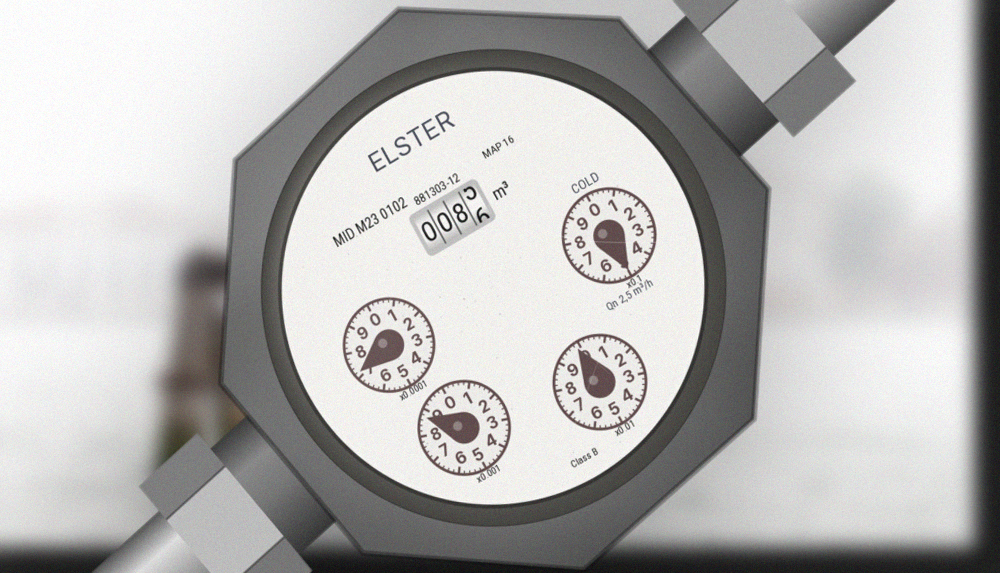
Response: 85.4987 m³
